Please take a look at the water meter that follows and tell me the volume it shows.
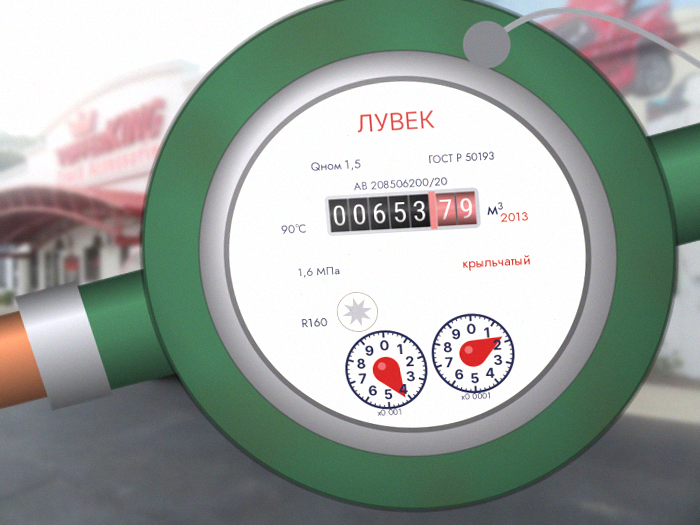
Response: 653.7941 m³
